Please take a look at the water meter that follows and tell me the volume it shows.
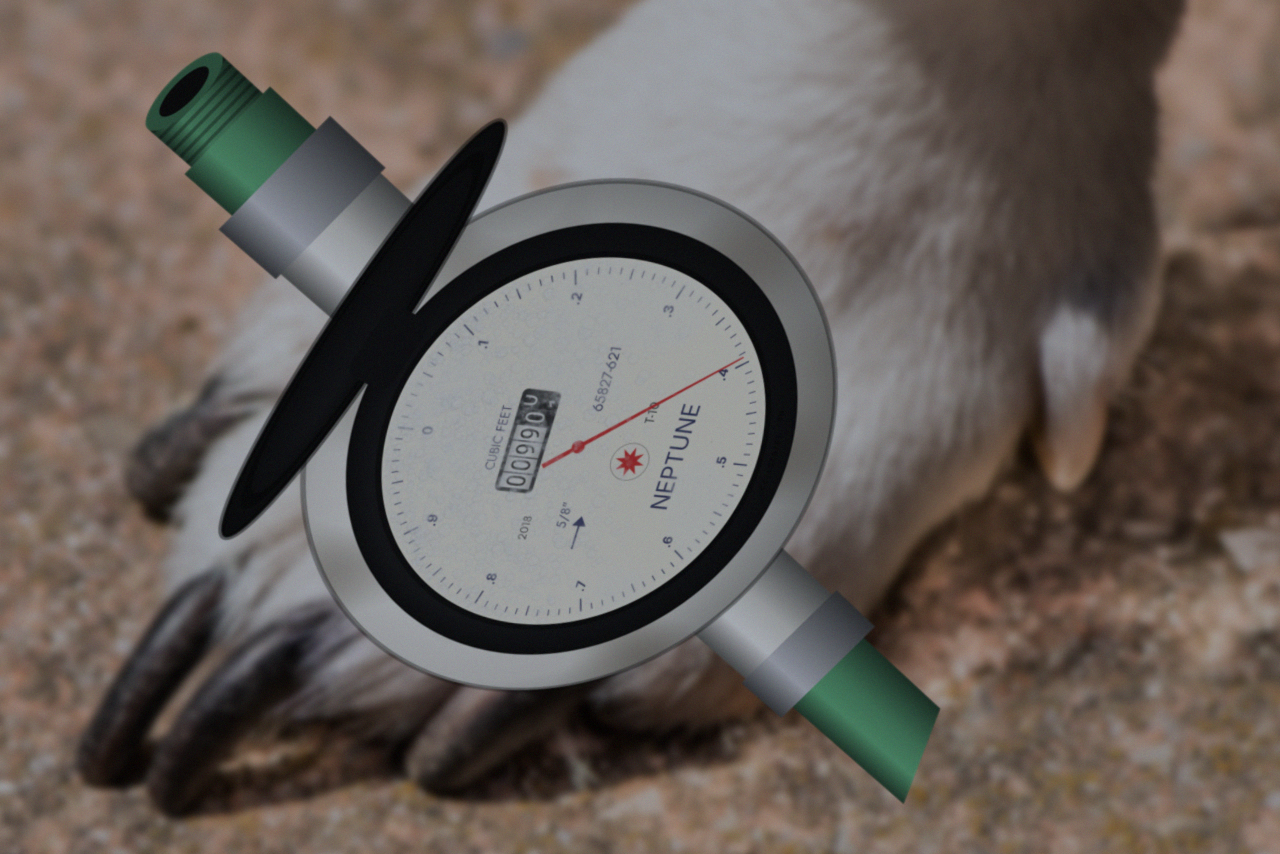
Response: 9900.39 ft³
